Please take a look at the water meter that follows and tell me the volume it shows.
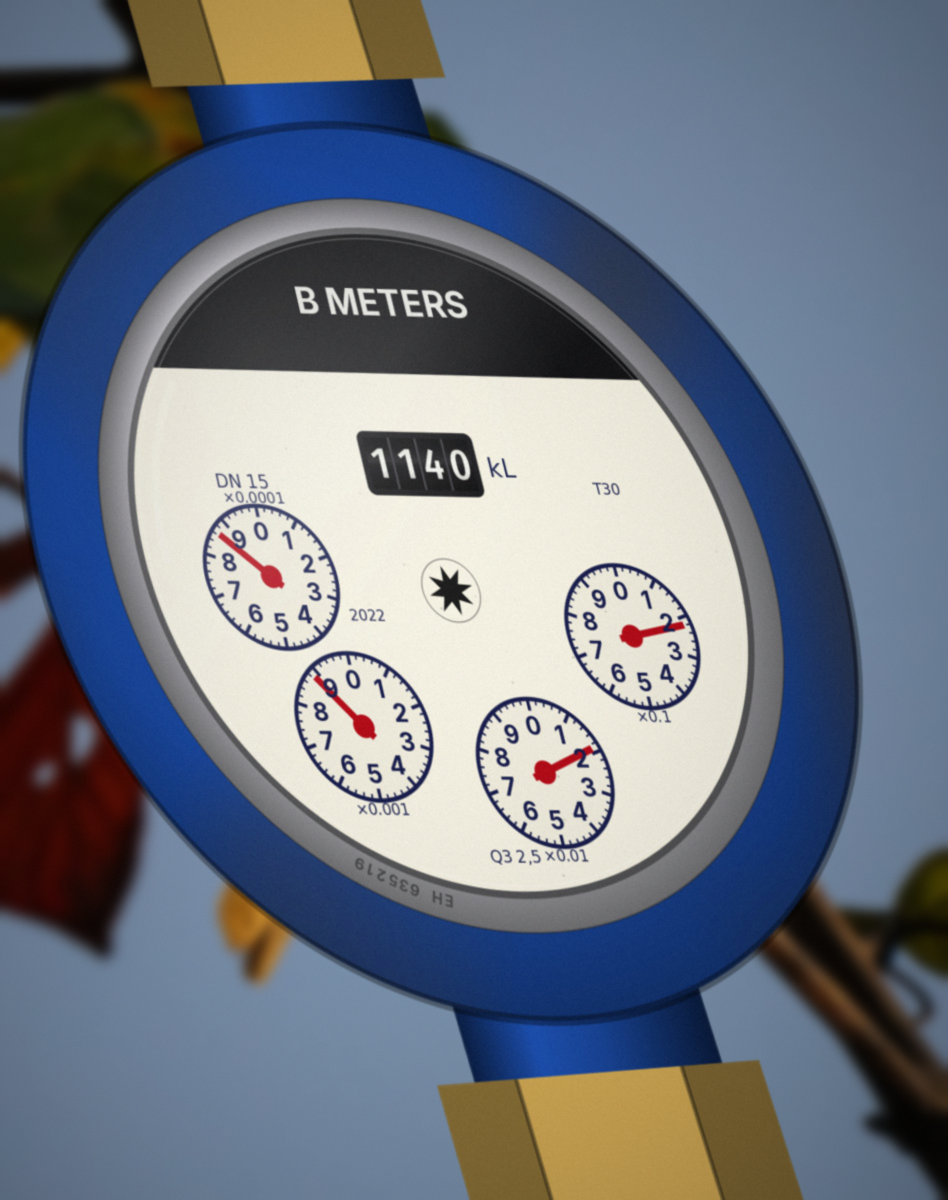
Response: 1140.2188 kL
